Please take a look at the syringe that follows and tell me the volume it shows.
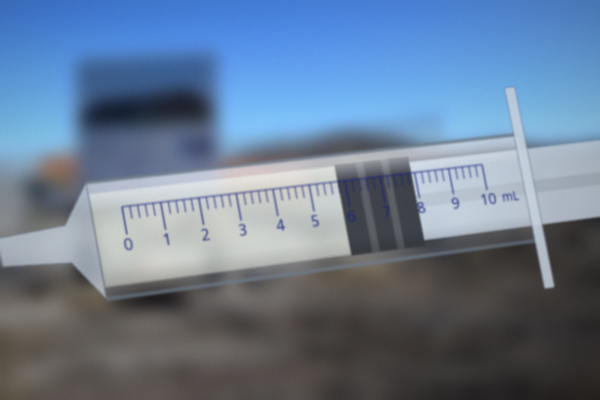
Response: 5.8 mL
